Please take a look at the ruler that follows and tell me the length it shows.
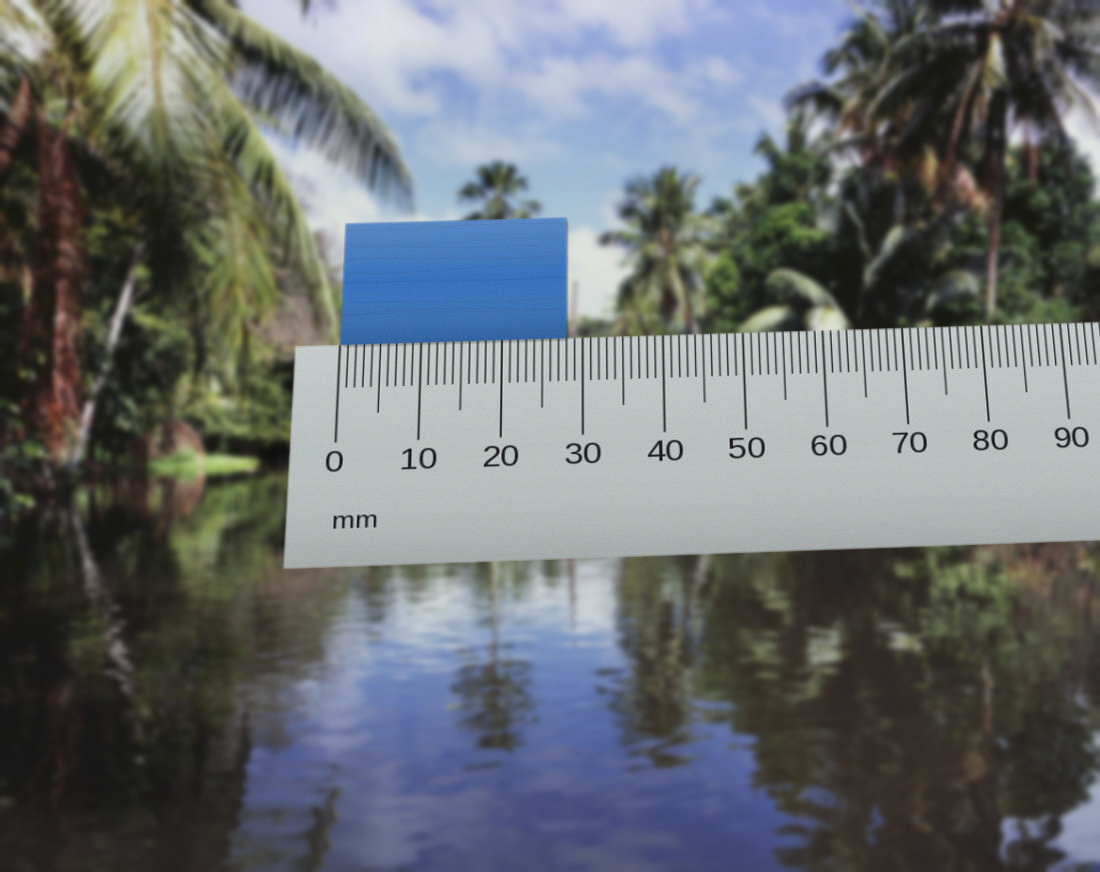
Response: 28 mm
